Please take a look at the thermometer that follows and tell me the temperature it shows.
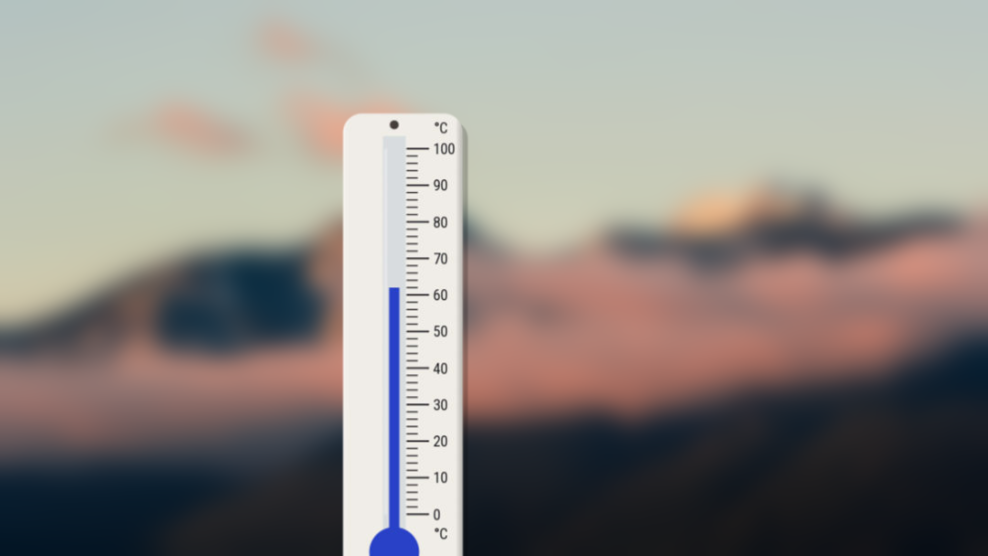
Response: 62 °C
